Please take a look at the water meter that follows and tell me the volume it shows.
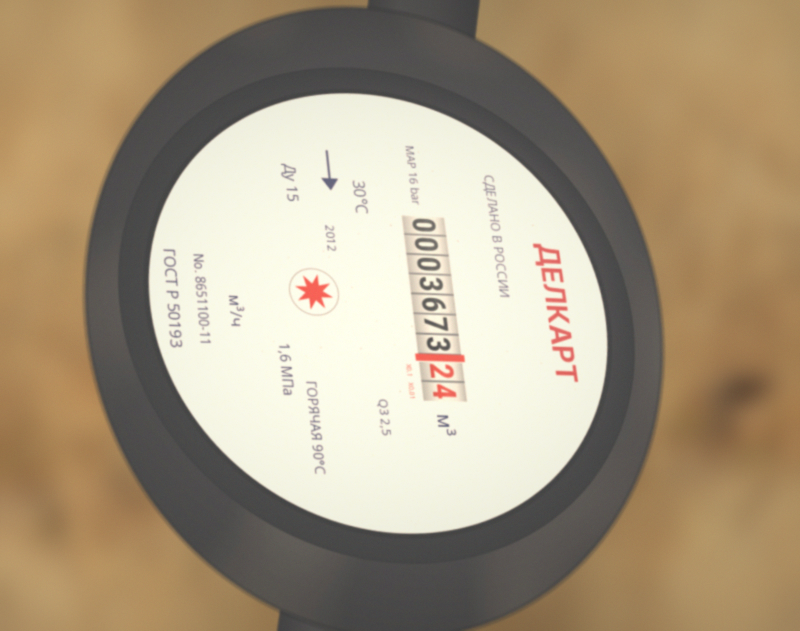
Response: 3673.24 m³
